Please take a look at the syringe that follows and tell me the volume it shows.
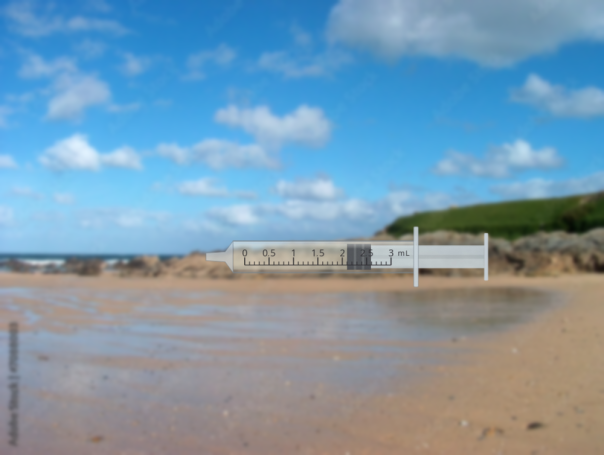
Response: 2.1 mL
